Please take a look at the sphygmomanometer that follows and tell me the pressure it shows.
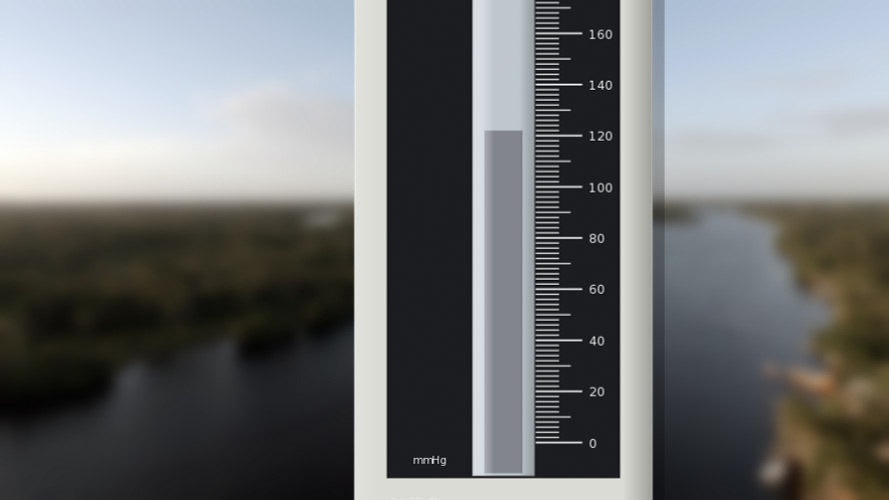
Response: 122 mmHg
